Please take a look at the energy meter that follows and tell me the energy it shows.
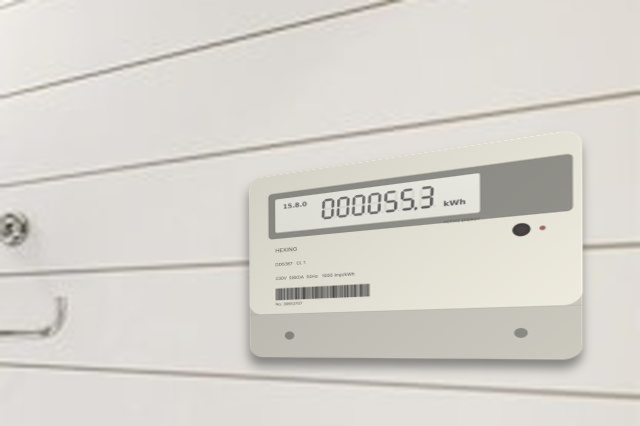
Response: 55.3 kWh
